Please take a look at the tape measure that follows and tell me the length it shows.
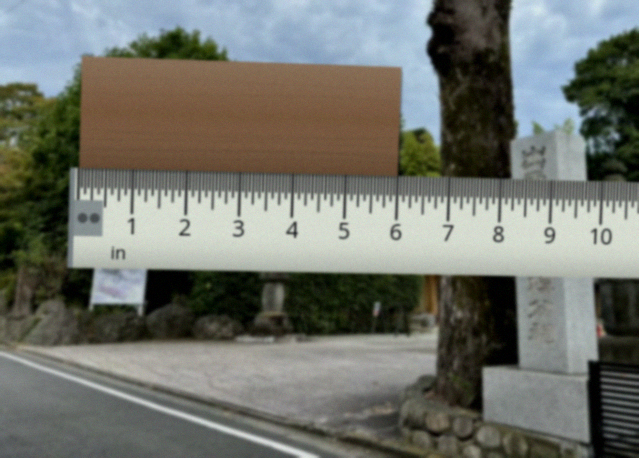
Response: 6 in
